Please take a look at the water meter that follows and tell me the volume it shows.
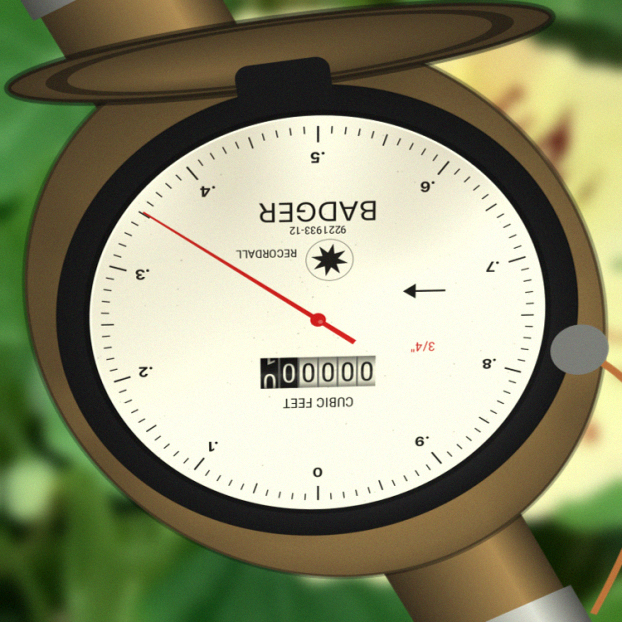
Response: 0.35 ft³
